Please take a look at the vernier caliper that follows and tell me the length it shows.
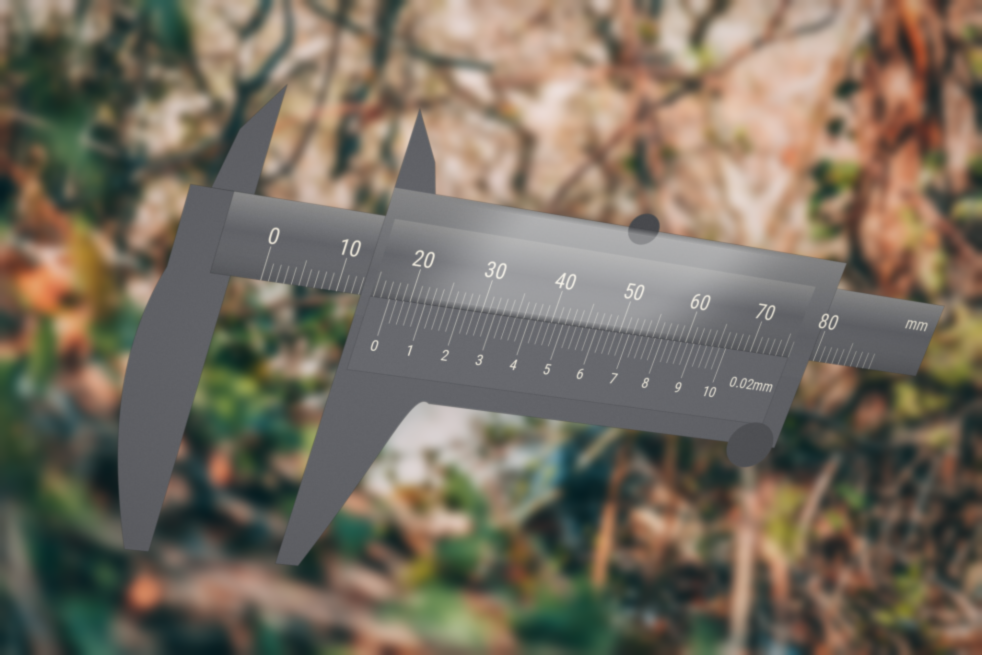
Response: 17.2 mm
